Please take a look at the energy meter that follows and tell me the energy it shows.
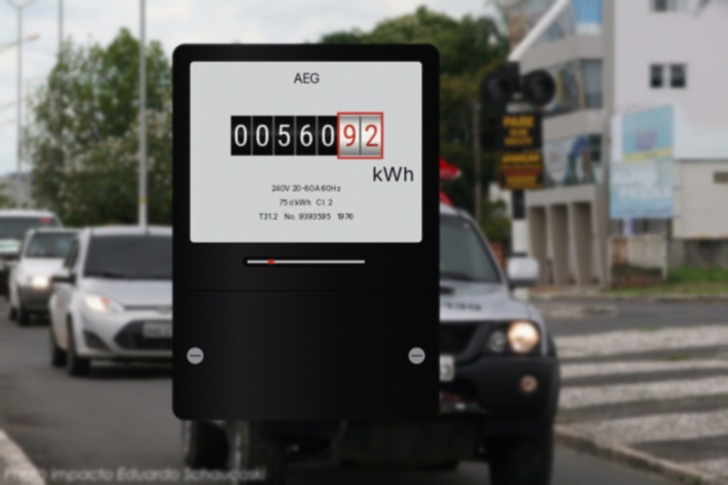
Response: 560.92 kWh
